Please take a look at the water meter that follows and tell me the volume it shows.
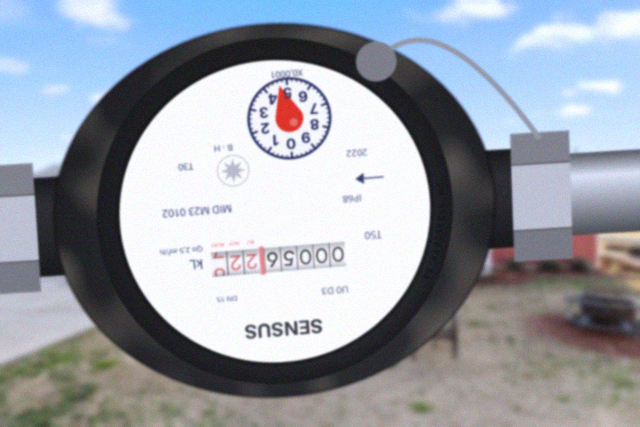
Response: 56.2264 kL
